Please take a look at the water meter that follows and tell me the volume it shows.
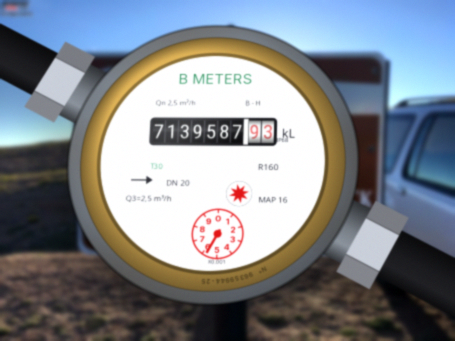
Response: 7139587.935 kL
